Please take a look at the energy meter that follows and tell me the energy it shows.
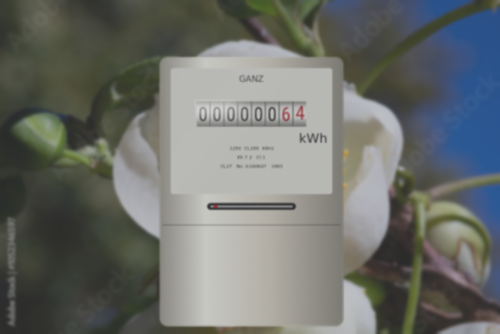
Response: 0.64 kWh
